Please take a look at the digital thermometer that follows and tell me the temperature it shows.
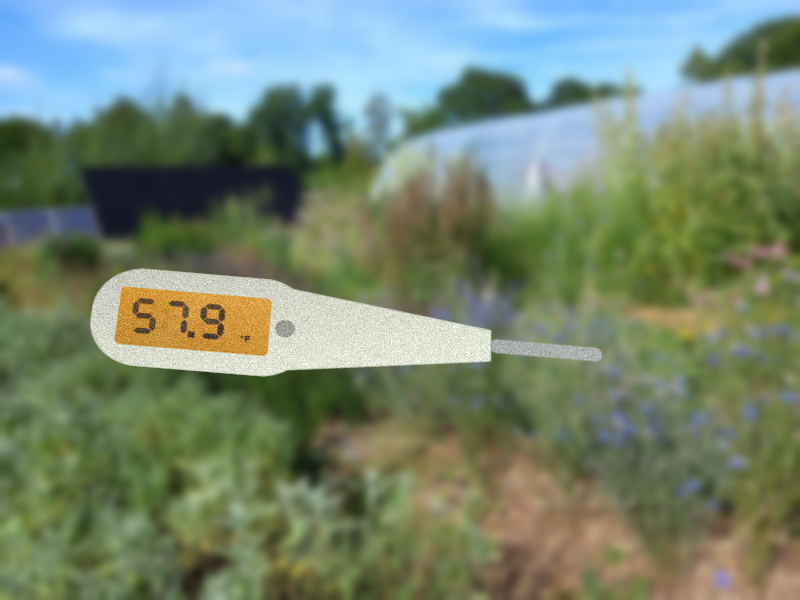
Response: 57.9 °F
